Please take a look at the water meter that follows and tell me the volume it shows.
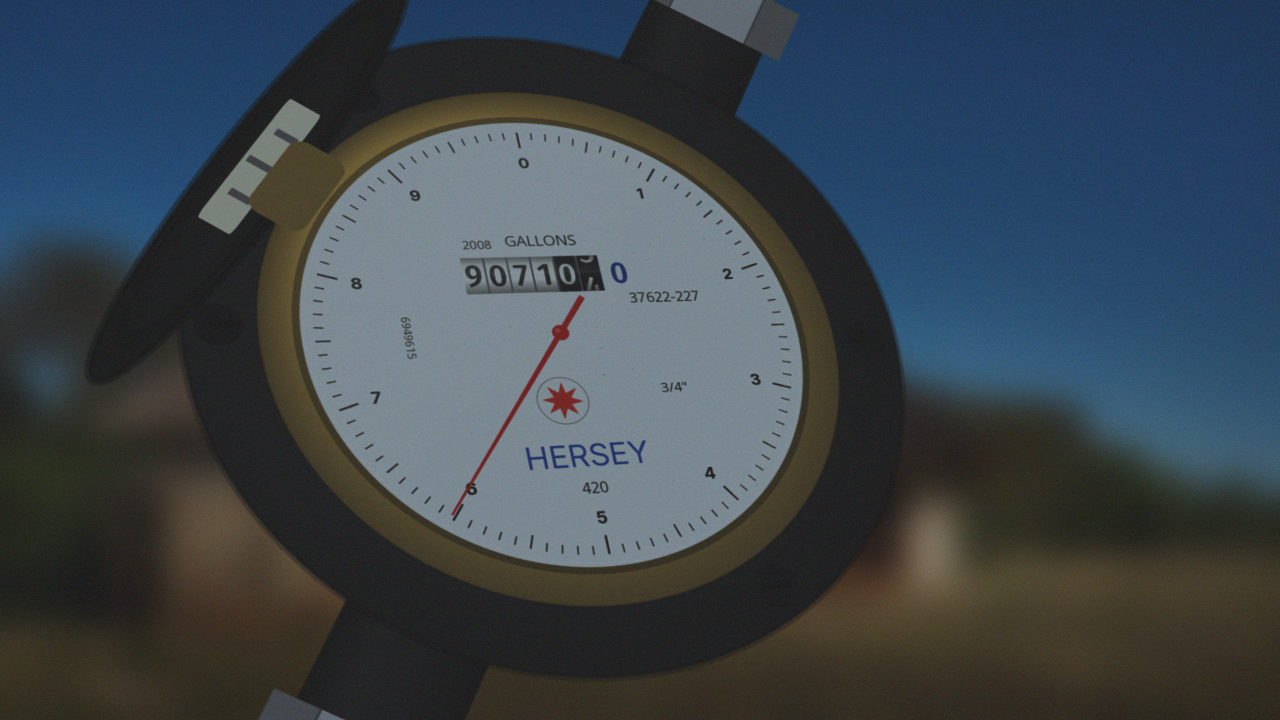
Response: 9071036.0 gal
